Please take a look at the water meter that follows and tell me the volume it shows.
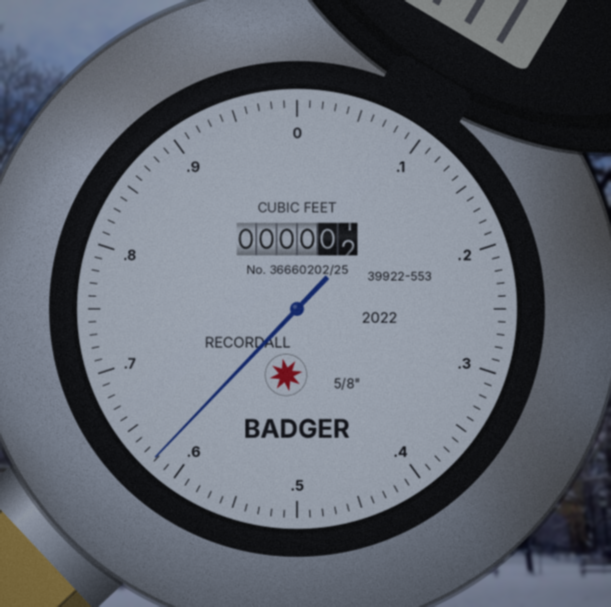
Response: 1.62 ft³
